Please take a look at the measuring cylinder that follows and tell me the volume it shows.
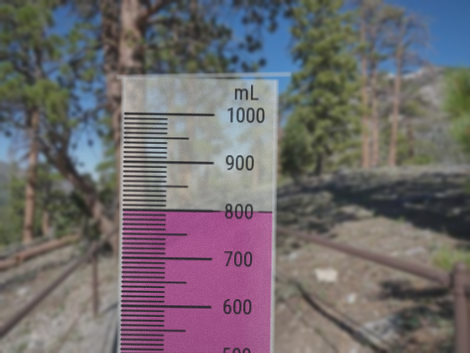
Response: 800 mL
